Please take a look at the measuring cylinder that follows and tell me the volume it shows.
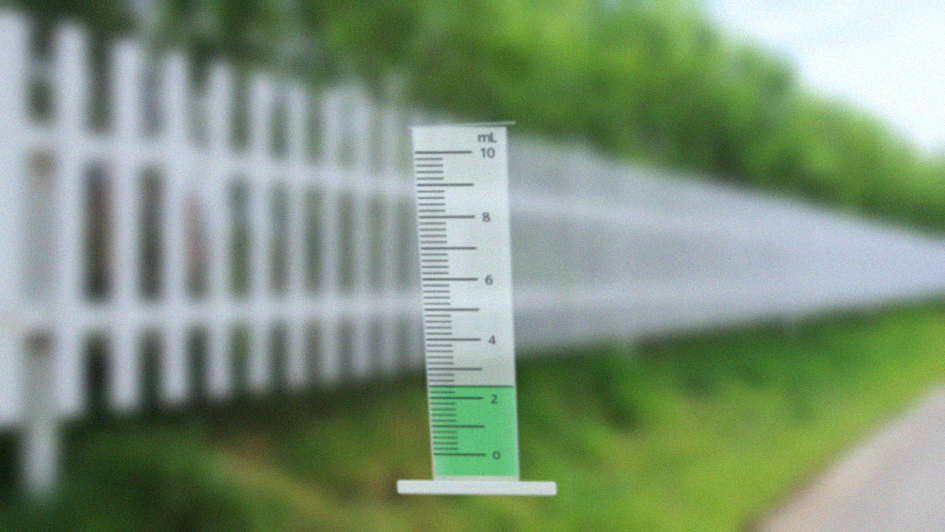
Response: 2.4 mL
